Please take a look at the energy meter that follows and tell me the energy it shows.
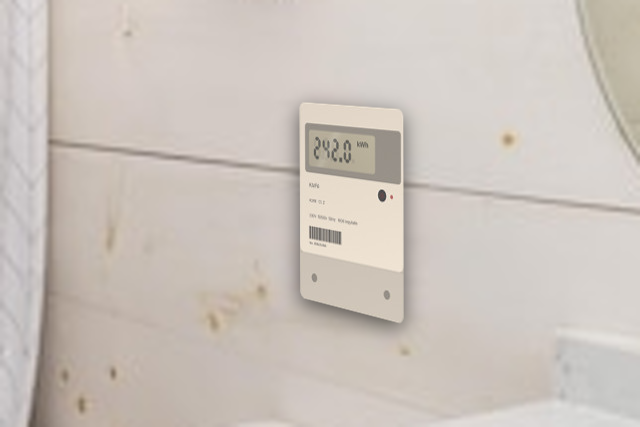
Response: 242.0 kWh
